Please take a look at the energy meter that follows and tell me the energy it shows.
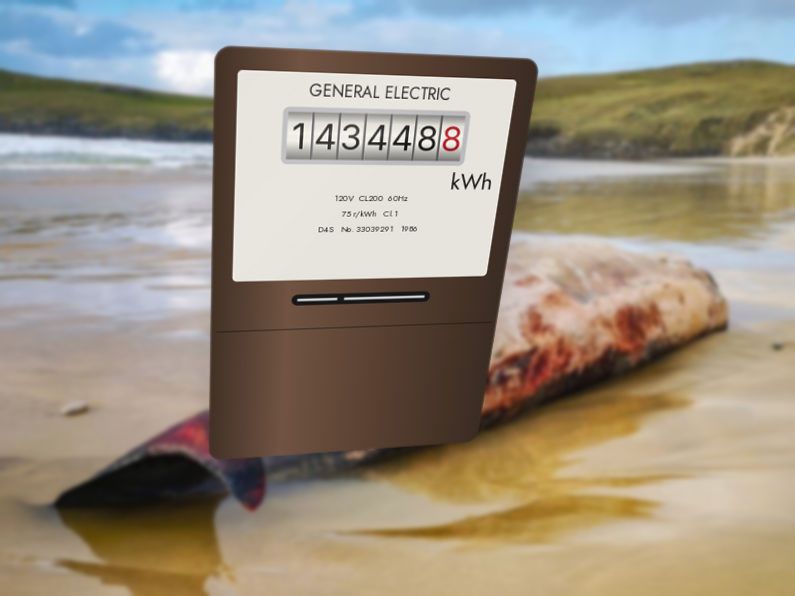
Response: 143448.8 kWh
